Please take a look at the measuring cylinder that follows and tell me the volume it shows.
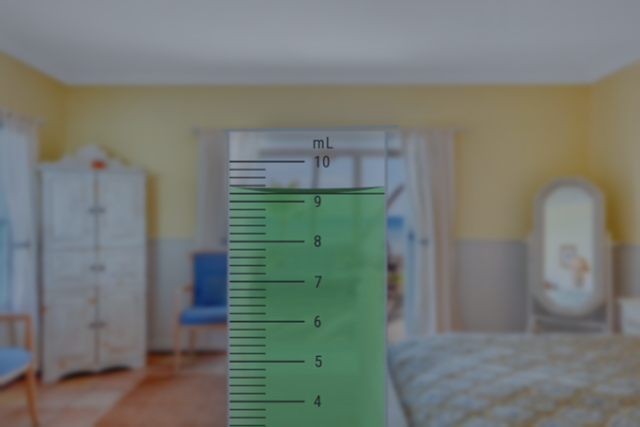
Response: 9.2 mL
